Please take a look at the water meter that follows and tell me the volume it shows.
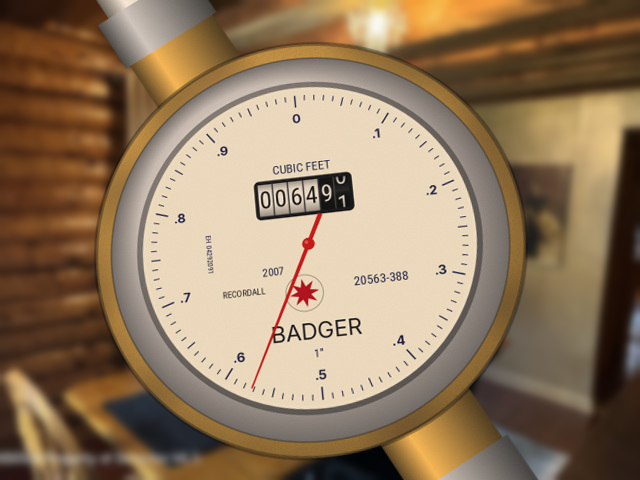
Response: 6490.57 ft³
